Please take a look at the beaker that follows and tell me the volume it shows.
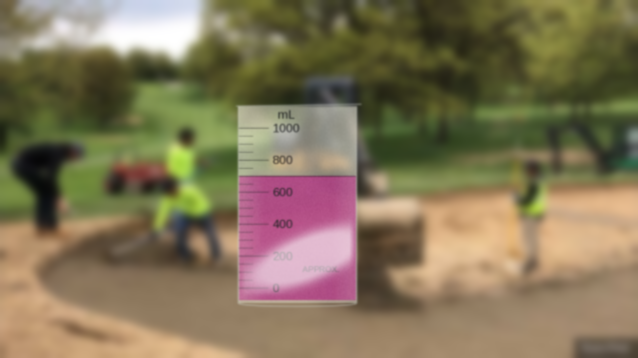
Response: 700 mL
